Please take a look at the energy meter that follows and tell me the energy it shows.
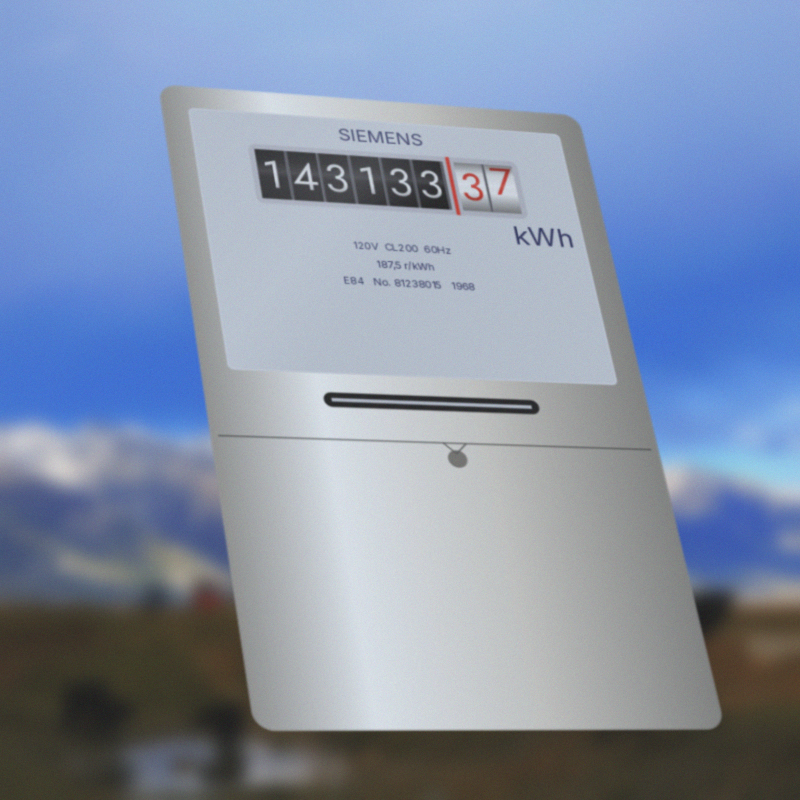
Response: 143133.37 kWh
